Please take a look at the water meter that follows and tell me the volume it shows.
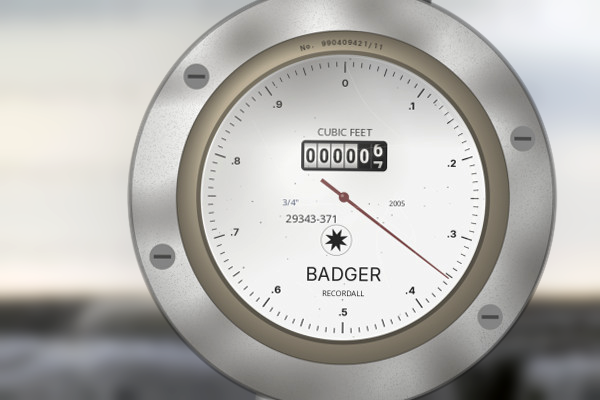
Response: 6.35 ft³
